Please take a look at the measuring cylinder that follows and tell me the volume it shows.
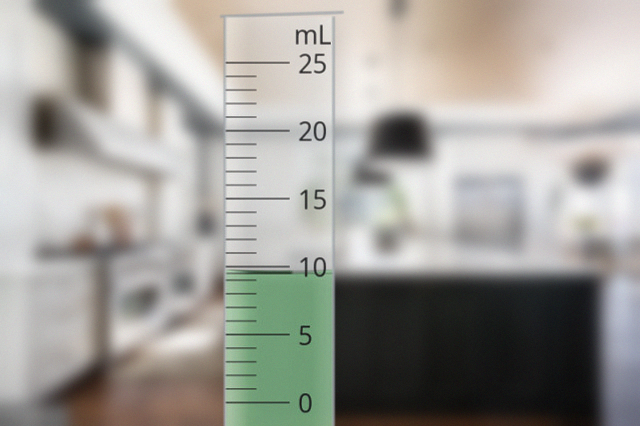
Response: 9.5 mL
